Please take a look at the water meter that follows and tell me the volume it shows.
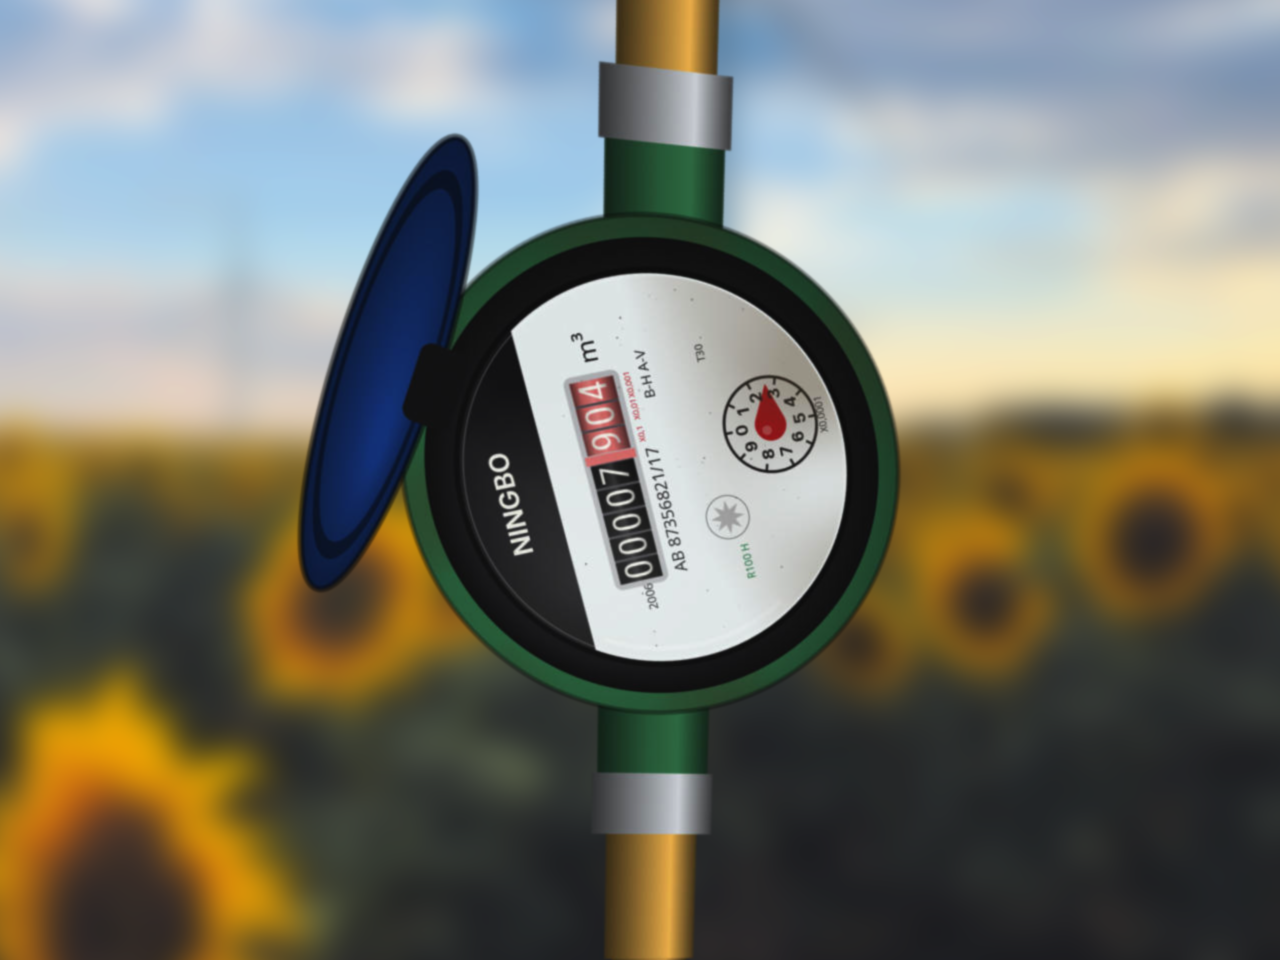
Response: 7.9042 m³
